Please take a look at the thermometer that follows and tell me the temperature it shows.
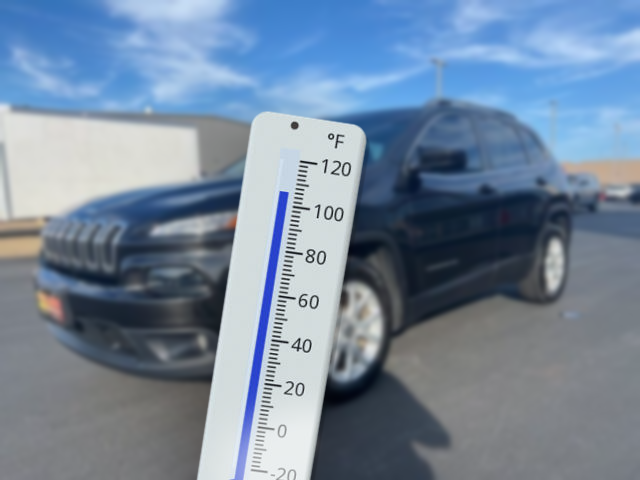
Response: 106 °F
